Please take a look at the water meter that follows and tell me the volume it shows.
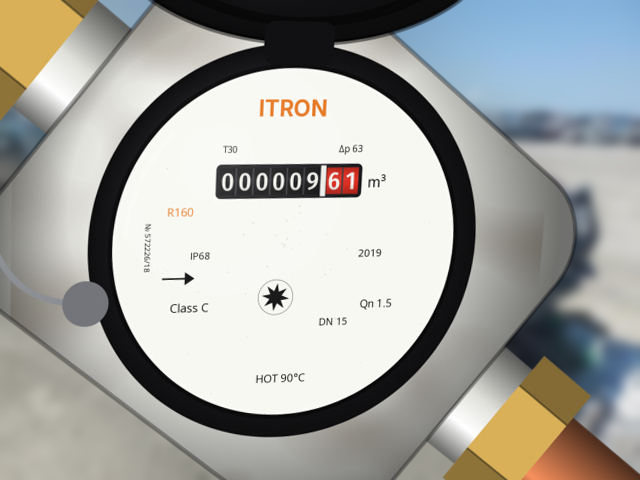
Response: 9.61 m³
